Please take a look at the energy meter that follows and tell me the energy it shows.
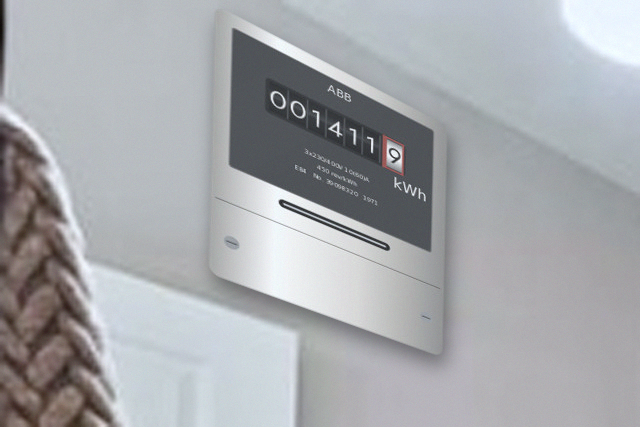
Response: 1411.9 kWh
